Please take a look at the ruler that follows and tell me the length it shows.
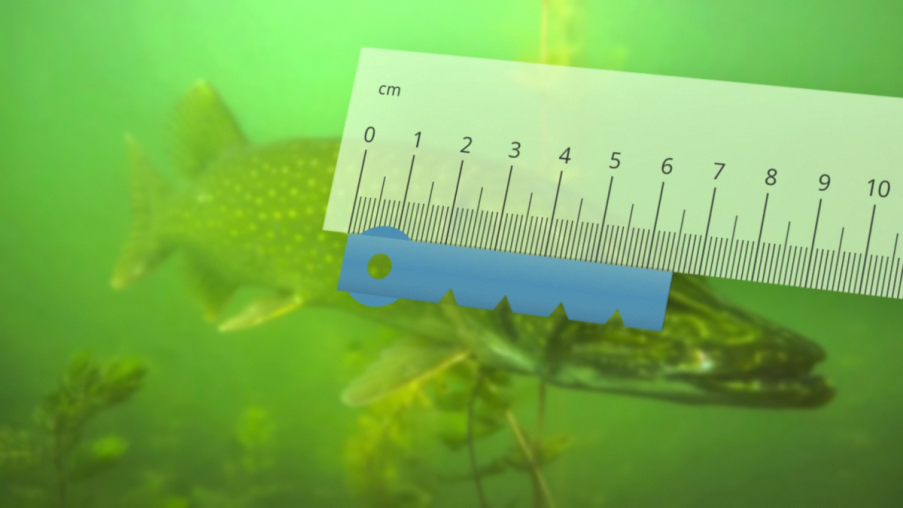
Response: 6.5 cm
